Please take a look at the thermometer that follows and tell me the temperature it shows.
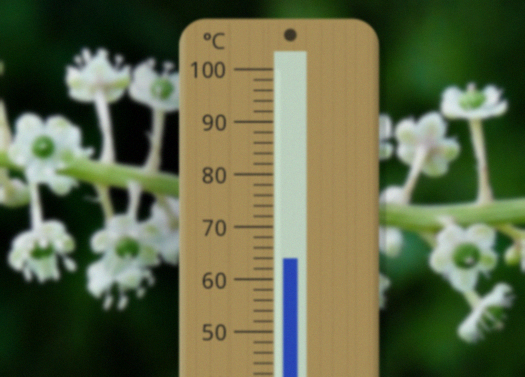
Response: 64 °C
